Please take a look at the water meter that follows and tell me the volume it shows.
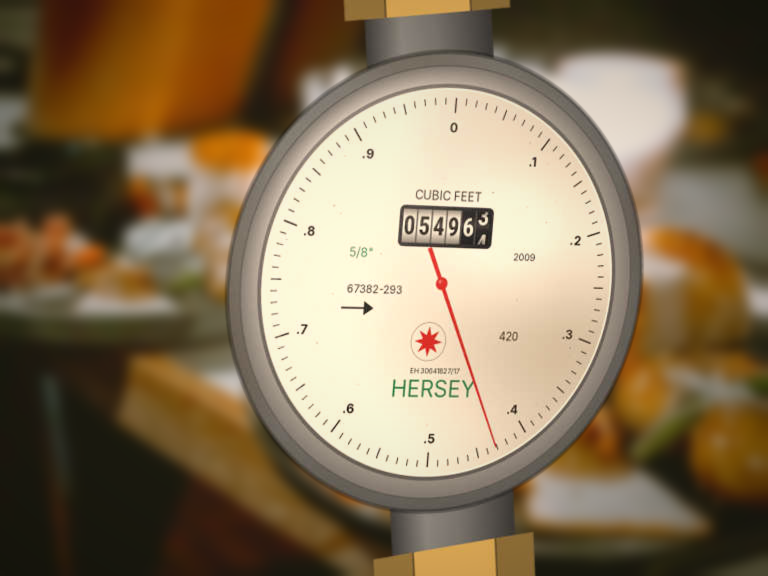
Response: 54963.43 ft³
